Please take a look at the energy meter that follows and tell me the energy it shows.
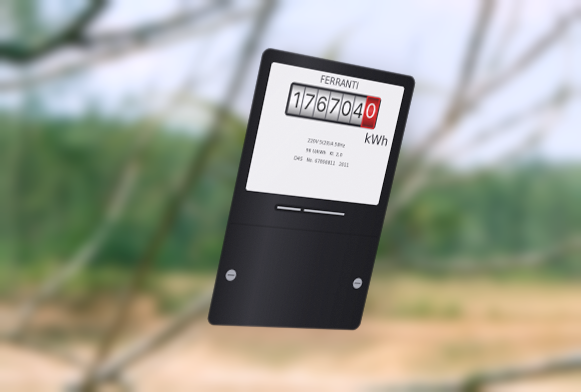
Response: 176704.0 kWh
